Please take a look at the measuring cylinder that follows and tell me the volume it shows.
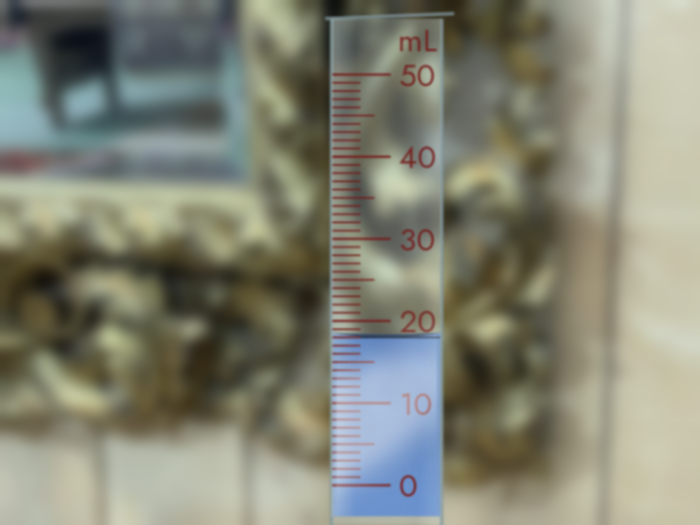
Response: 18 mL
